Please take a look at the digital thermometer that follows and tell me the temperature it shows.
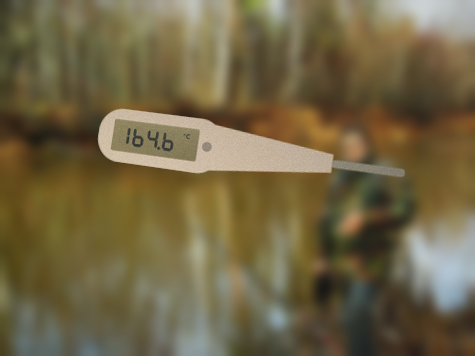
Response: 164.6 °C
